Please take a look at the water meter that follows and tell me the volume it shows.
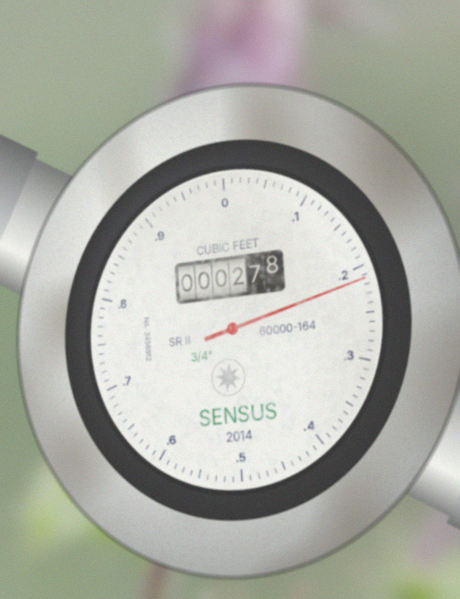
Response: 278.21 ft³
